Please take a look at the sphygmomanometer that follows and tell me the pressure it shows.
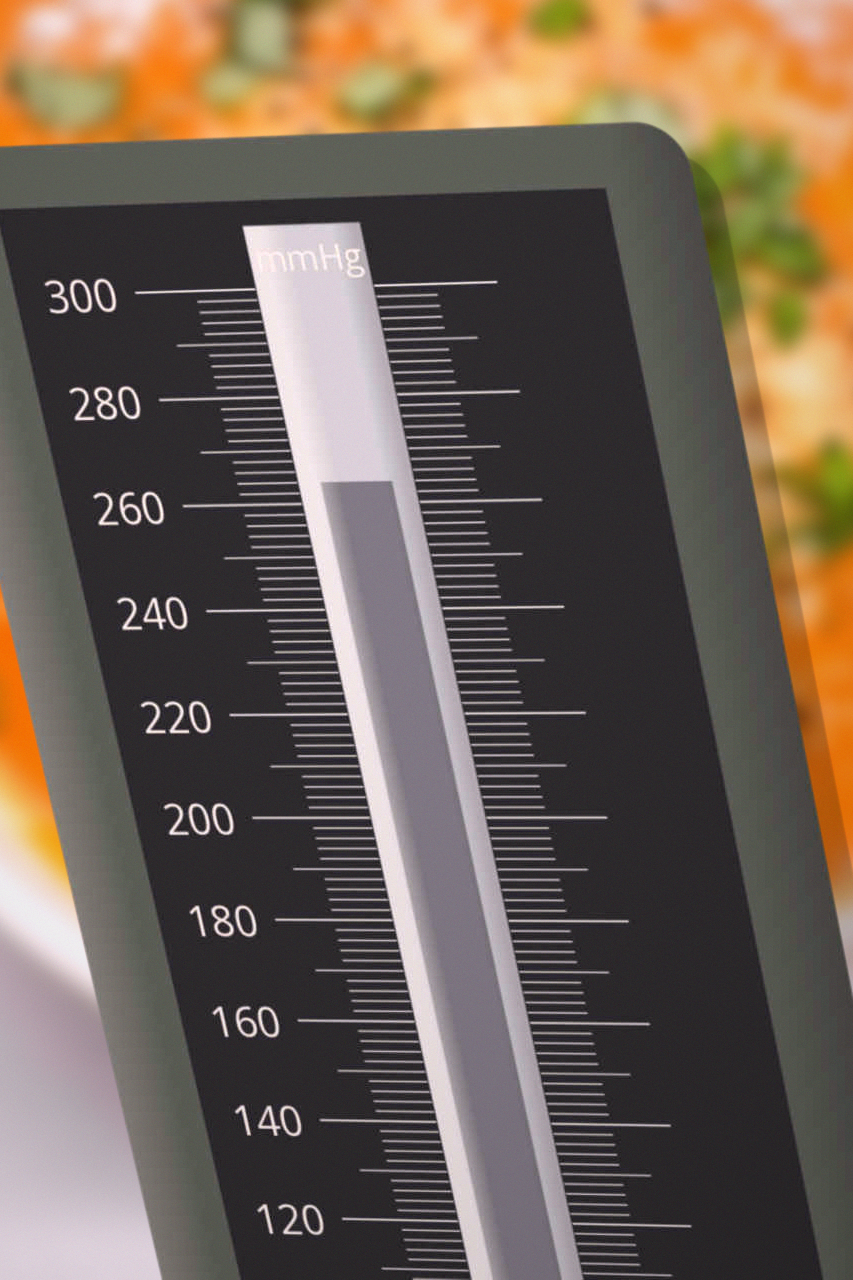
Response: 264 mmHg
